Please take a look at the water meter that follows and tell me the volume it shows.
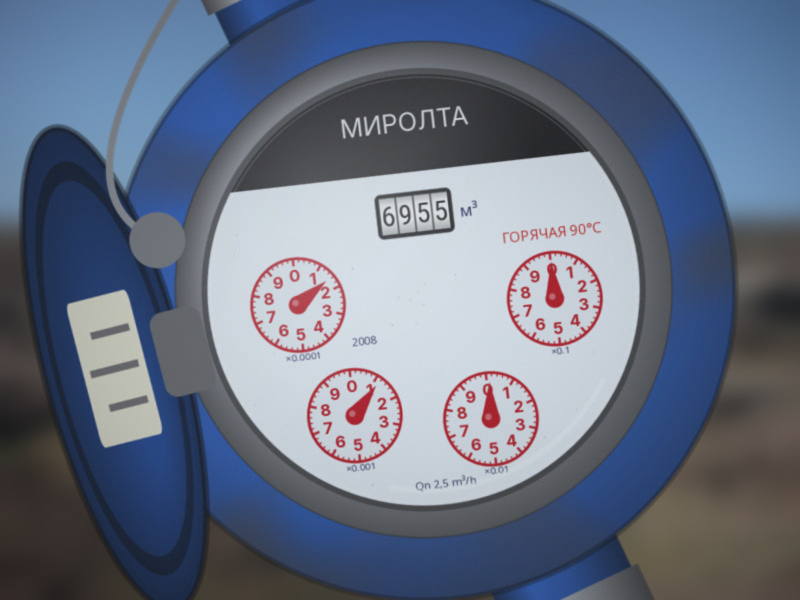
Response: 6955.0011 m³
